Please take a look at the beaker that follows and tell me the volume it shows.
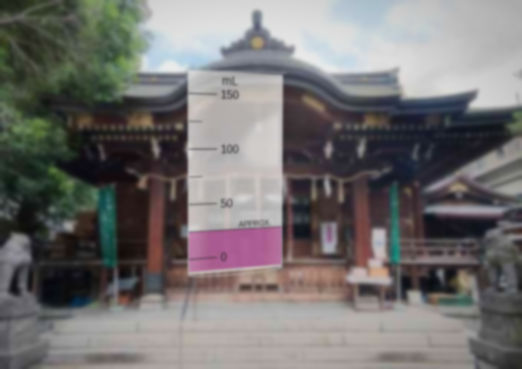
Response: 25 mL
